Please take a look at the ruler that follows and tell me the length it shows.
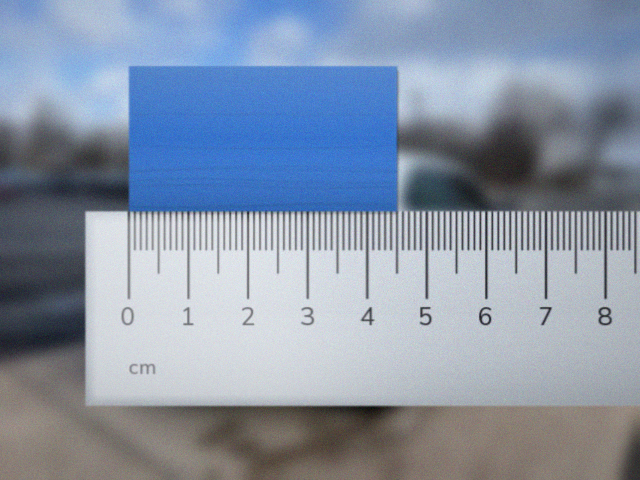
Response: 4.5 cm
